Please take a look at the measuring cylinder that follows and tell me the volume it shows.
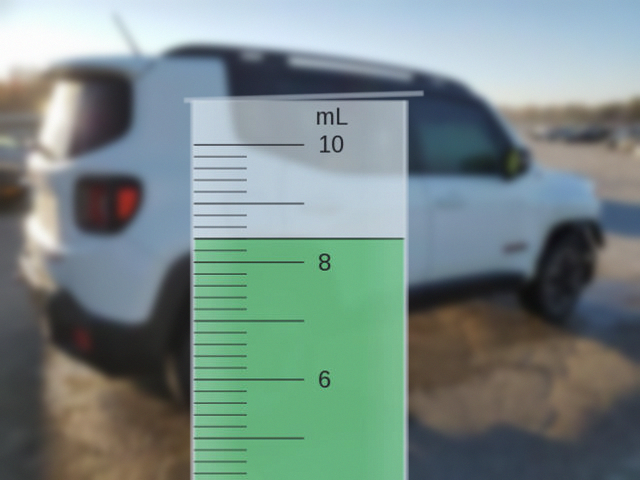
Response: 8.4 mL
